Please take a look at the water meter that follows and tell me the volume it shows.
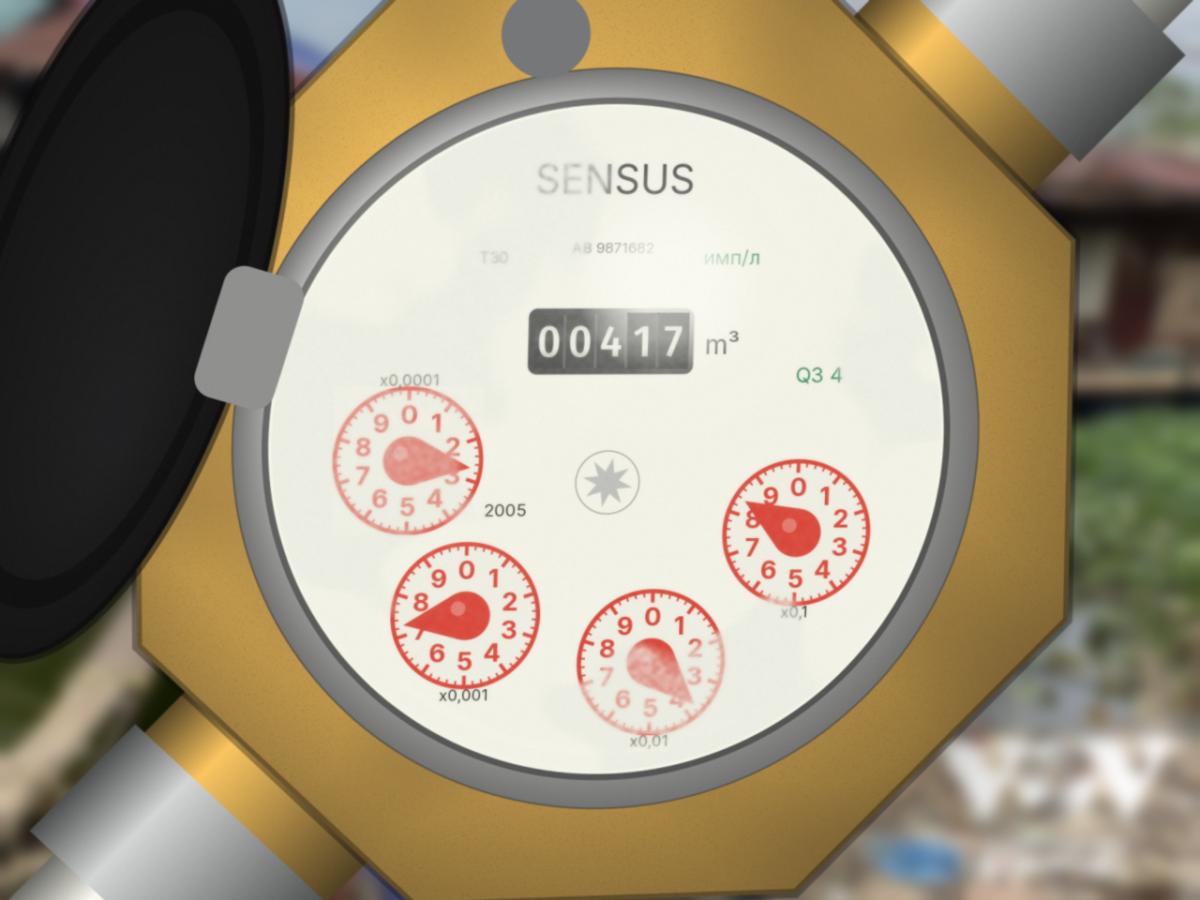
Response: 417.8372 m³
